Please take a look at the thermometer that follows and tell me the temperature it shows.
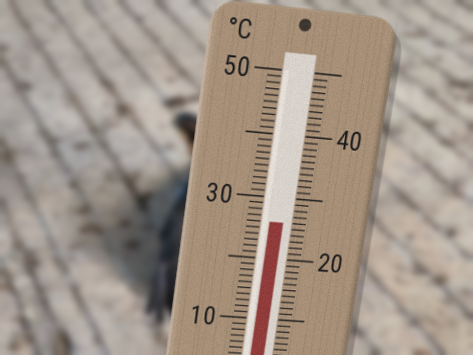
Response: 26 °C
